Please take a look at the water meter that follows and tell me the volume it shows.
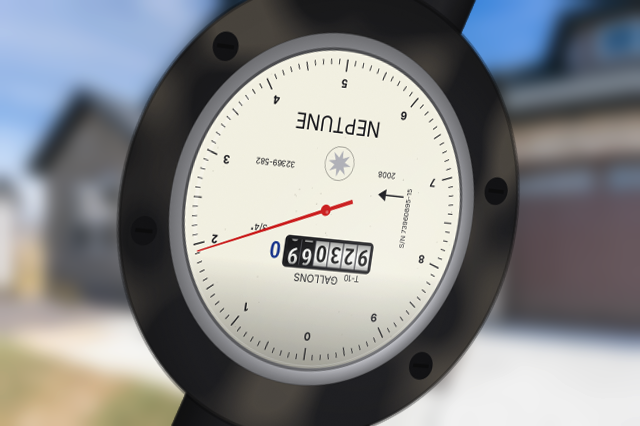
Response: 9230691.9 gal
